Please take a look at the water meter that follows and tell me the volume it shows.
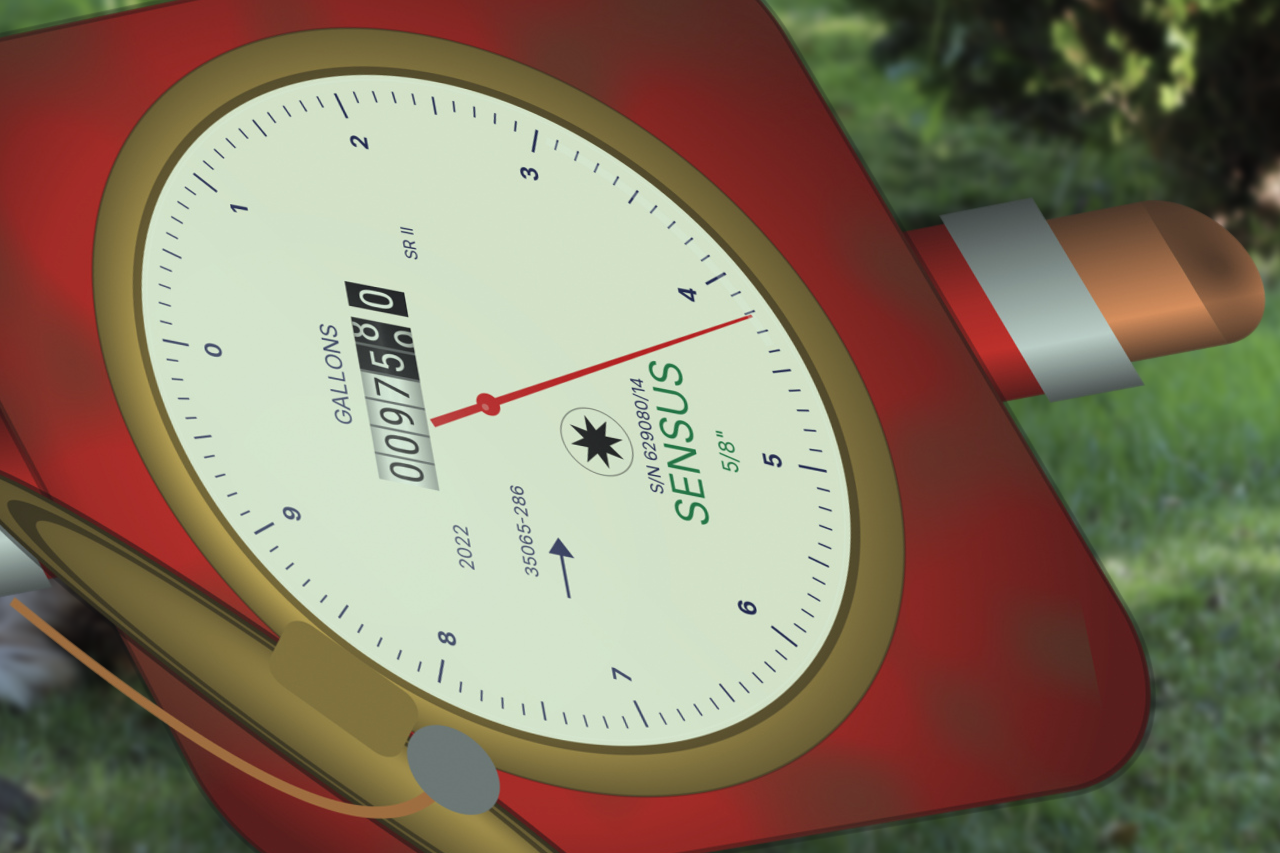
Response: 97584.2 gal
